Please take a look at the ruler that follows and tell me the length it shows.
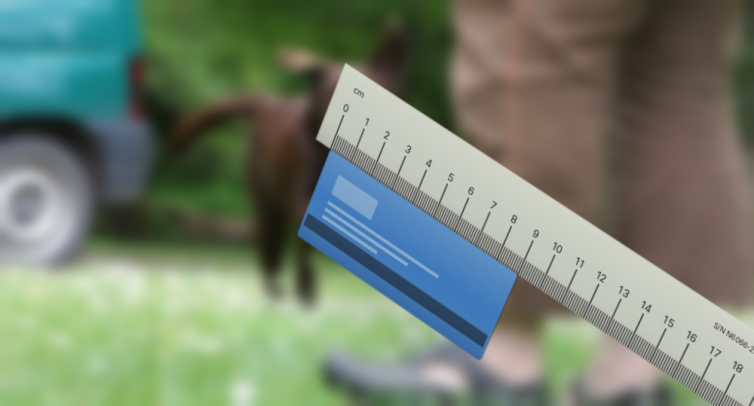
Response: 9 cm
